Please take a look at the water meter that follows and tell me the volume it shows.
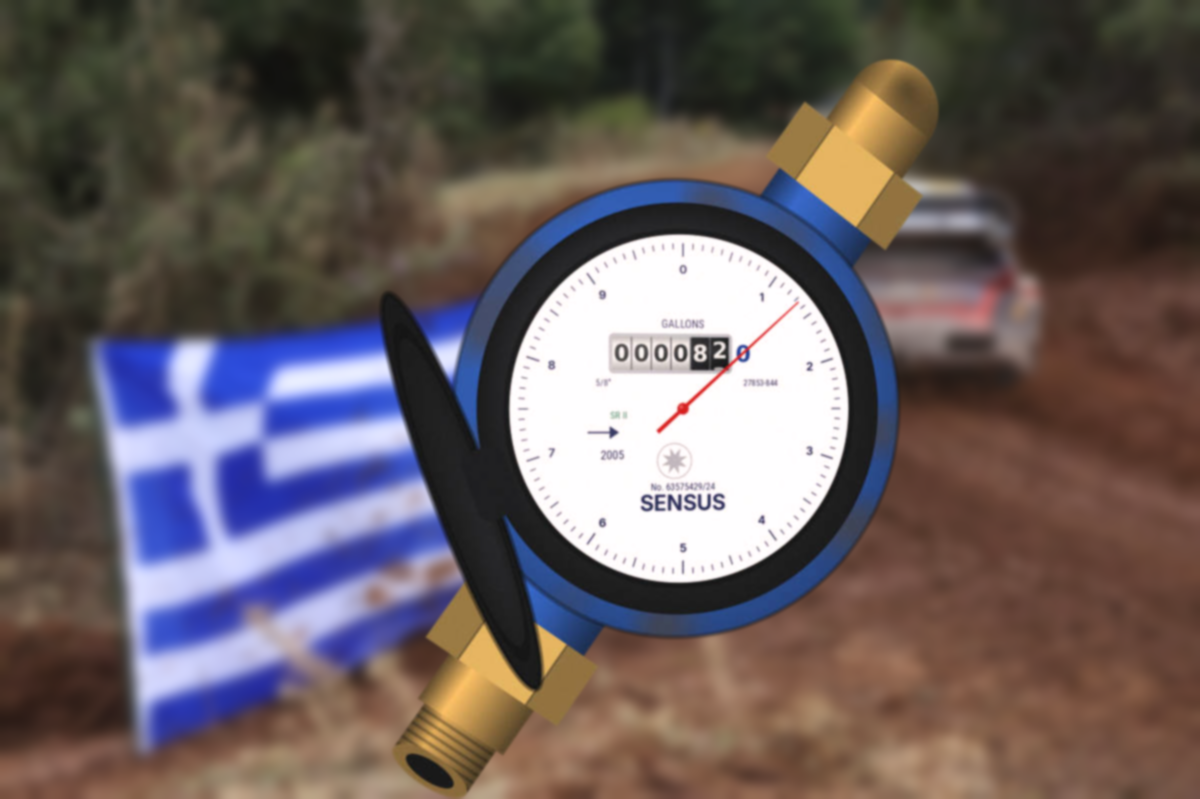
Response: 821.3 gal
